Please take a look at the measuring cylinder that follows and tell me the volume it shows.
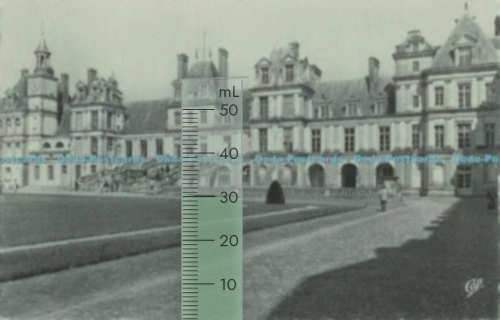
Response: 30 mL
